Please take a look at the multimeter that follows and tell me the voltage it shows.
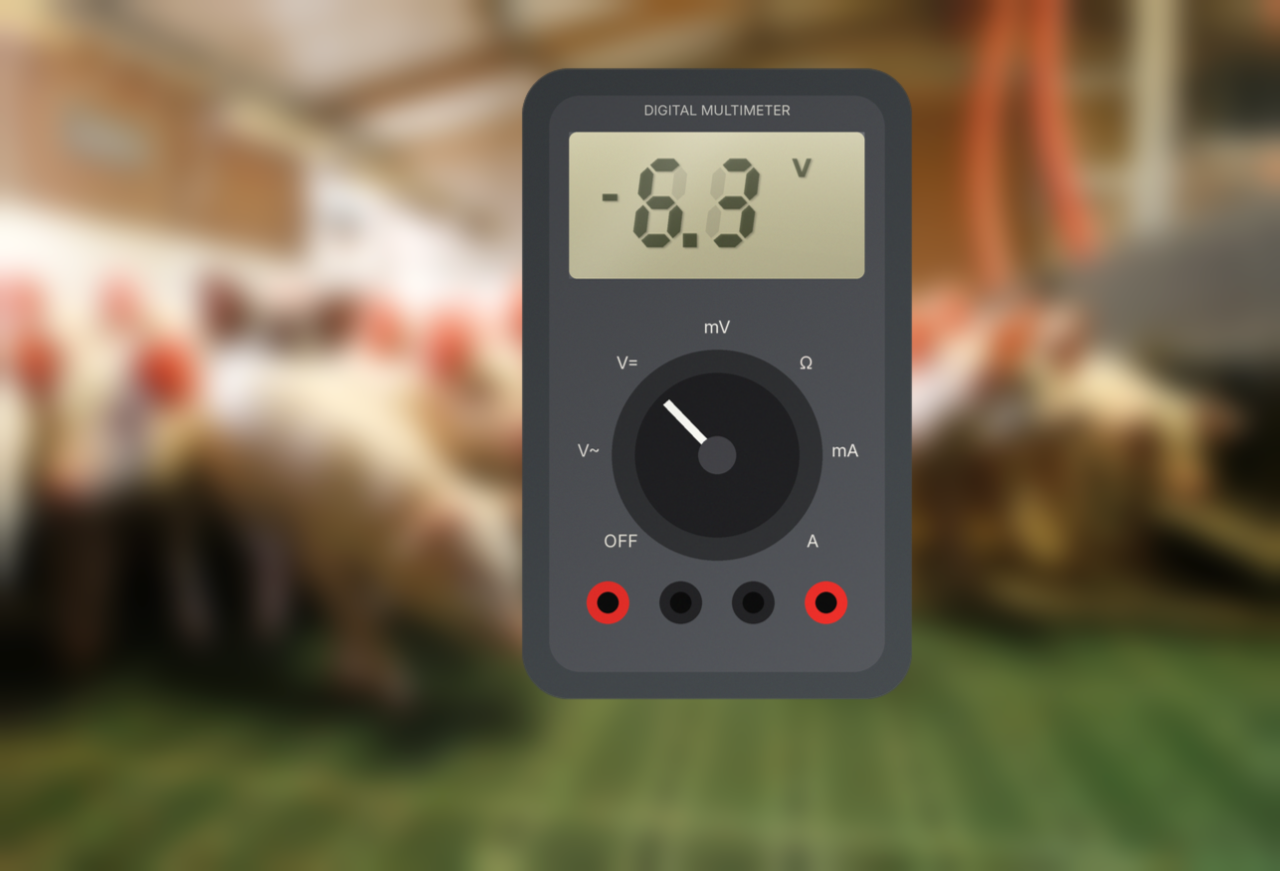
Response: -6.3 V
